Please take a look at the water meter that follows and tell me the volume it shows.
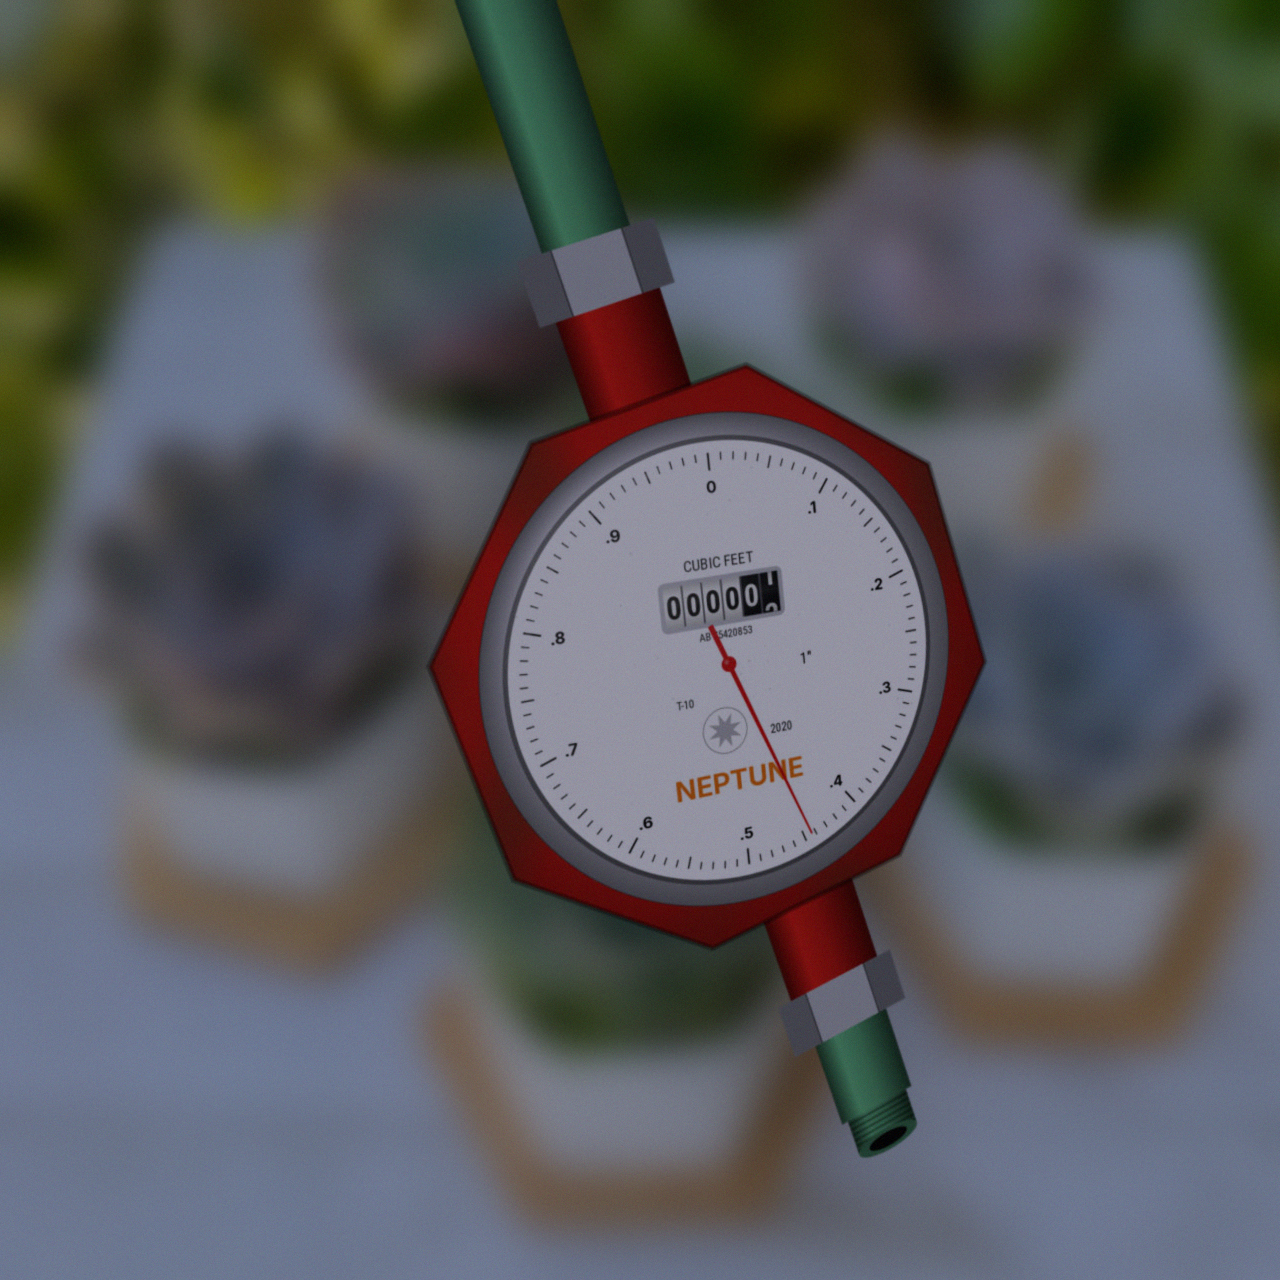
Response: 1.44 ft³
